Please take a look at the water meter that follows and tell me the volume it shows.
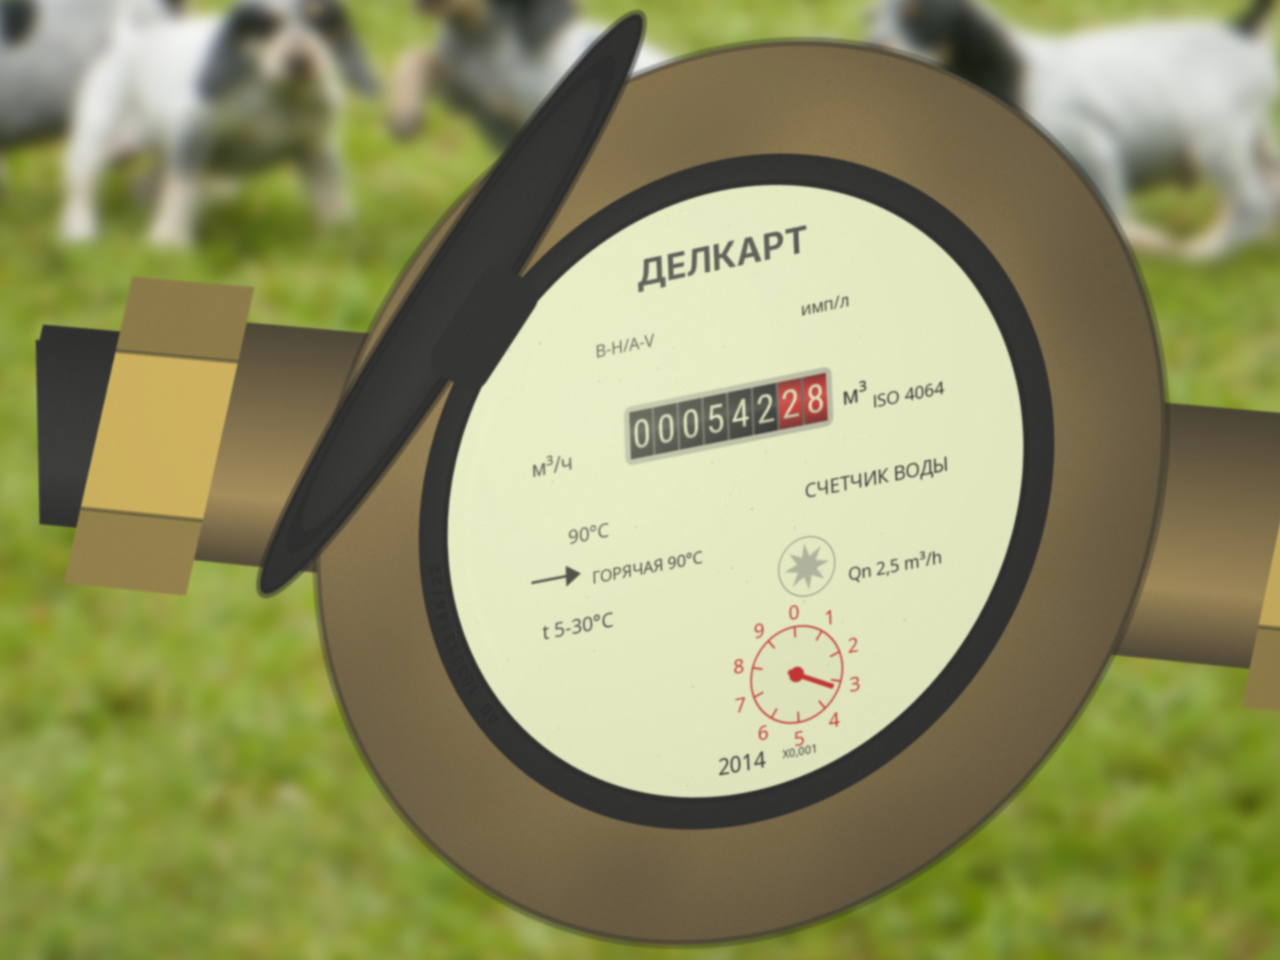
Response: 542.283 m³
